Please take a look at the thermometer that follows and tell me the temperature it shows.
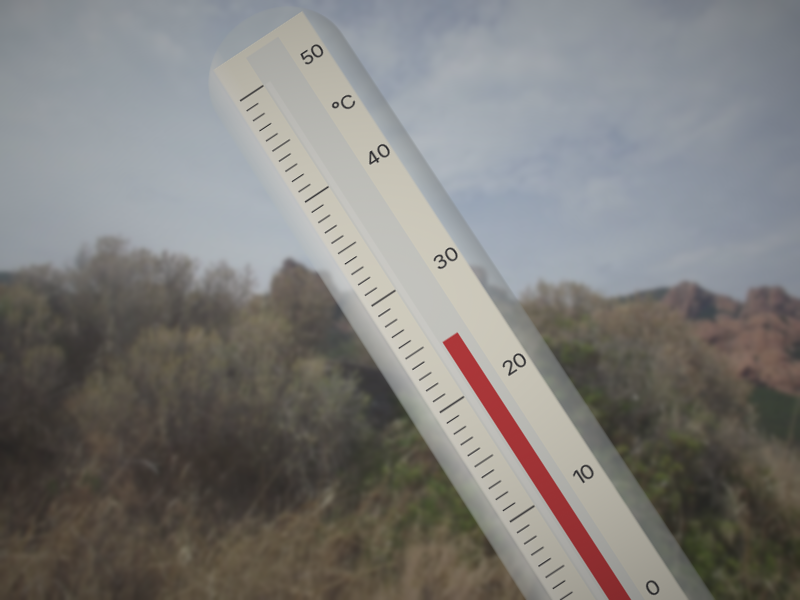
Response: 24.5 °C
